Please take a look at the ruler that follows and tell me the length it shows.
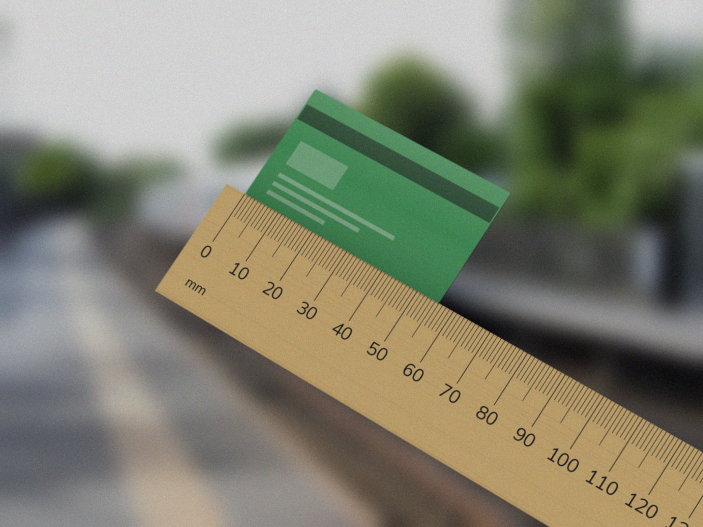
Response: 56 mm
